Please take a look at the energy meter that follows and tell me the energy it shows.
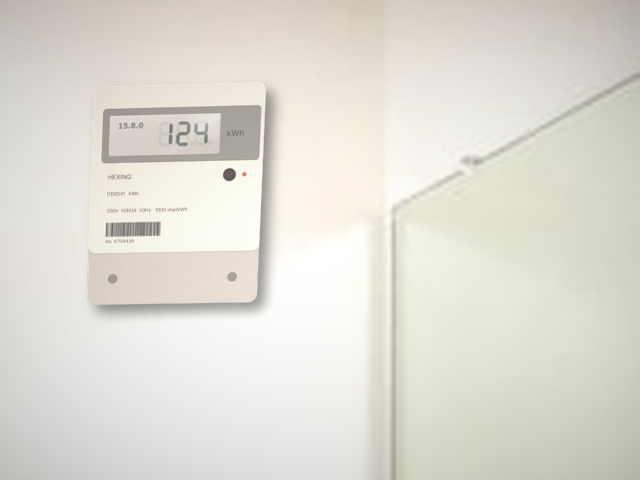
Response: 124 kWh
